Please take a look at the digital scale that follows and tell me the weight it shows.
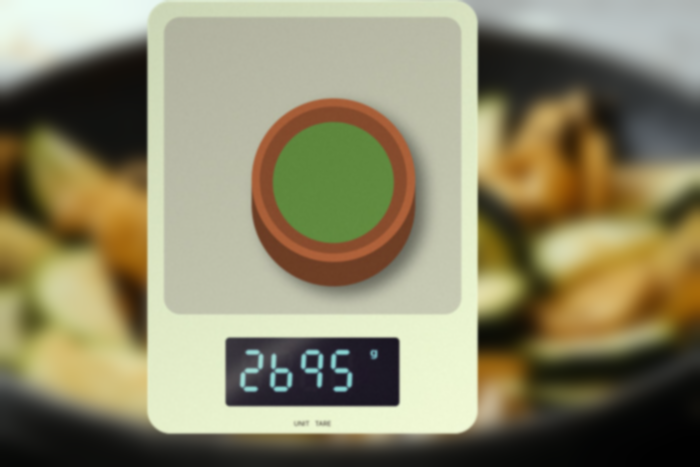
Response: 2695 g
